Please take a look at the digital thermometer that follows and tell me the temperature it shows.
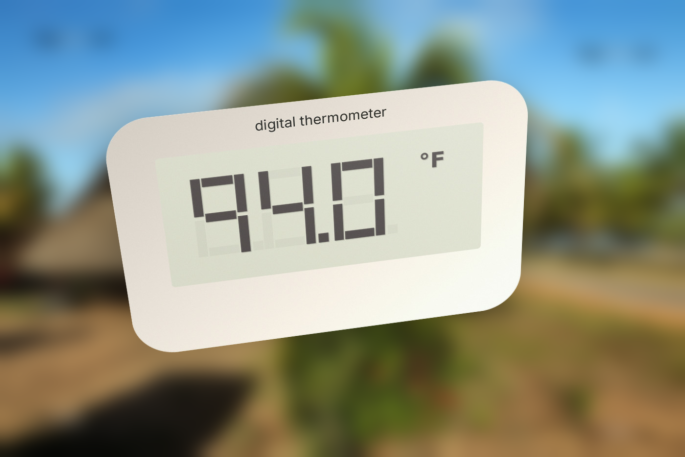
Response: 94.0 °F
